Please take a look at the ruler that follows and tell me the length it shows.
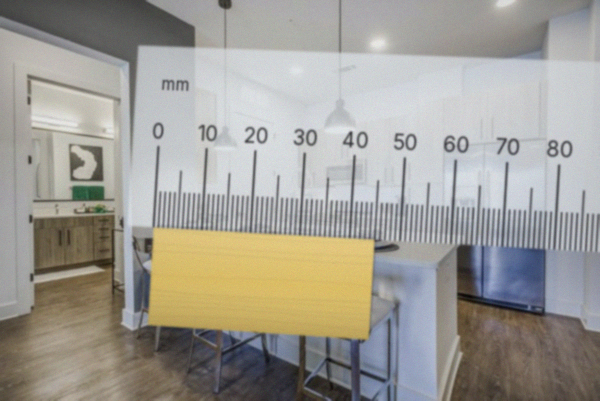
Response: 45 mm
